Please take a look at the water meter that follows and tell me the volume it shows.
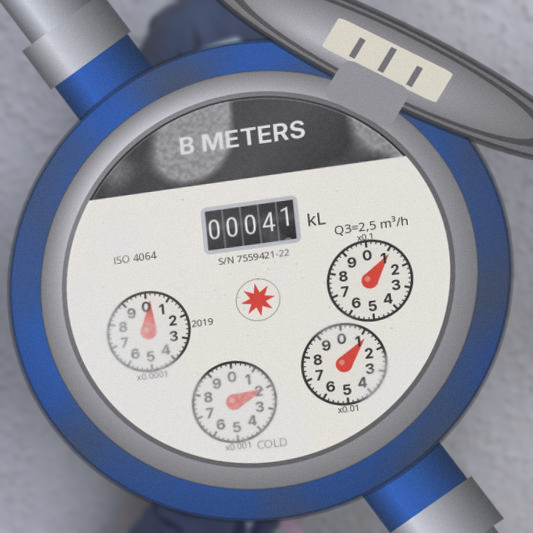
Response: 41.1120 kL
